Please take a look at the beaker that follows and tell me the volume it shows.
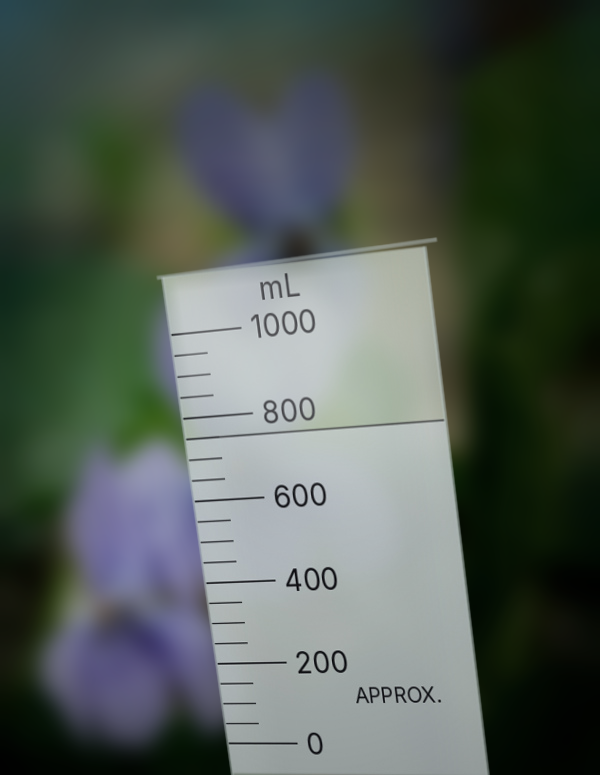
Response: 750 mL
